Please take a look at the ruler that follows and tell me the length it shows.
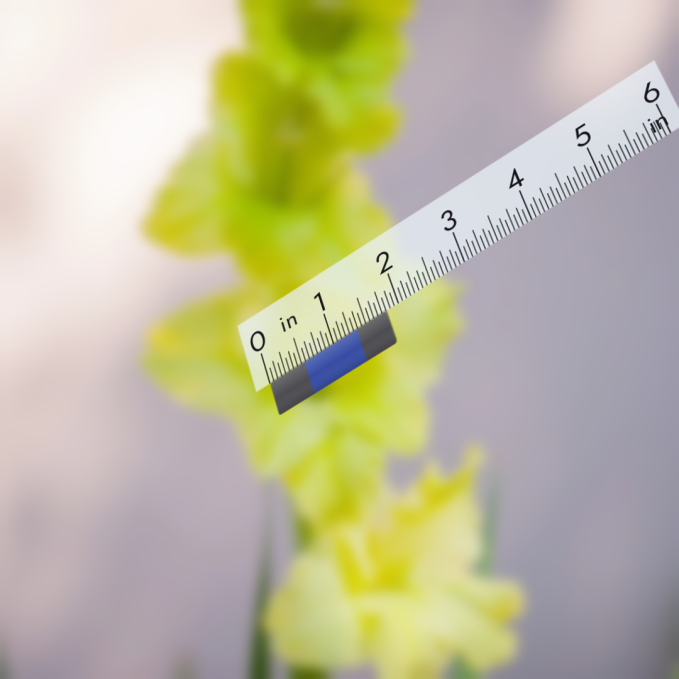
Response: 1.8125 in
